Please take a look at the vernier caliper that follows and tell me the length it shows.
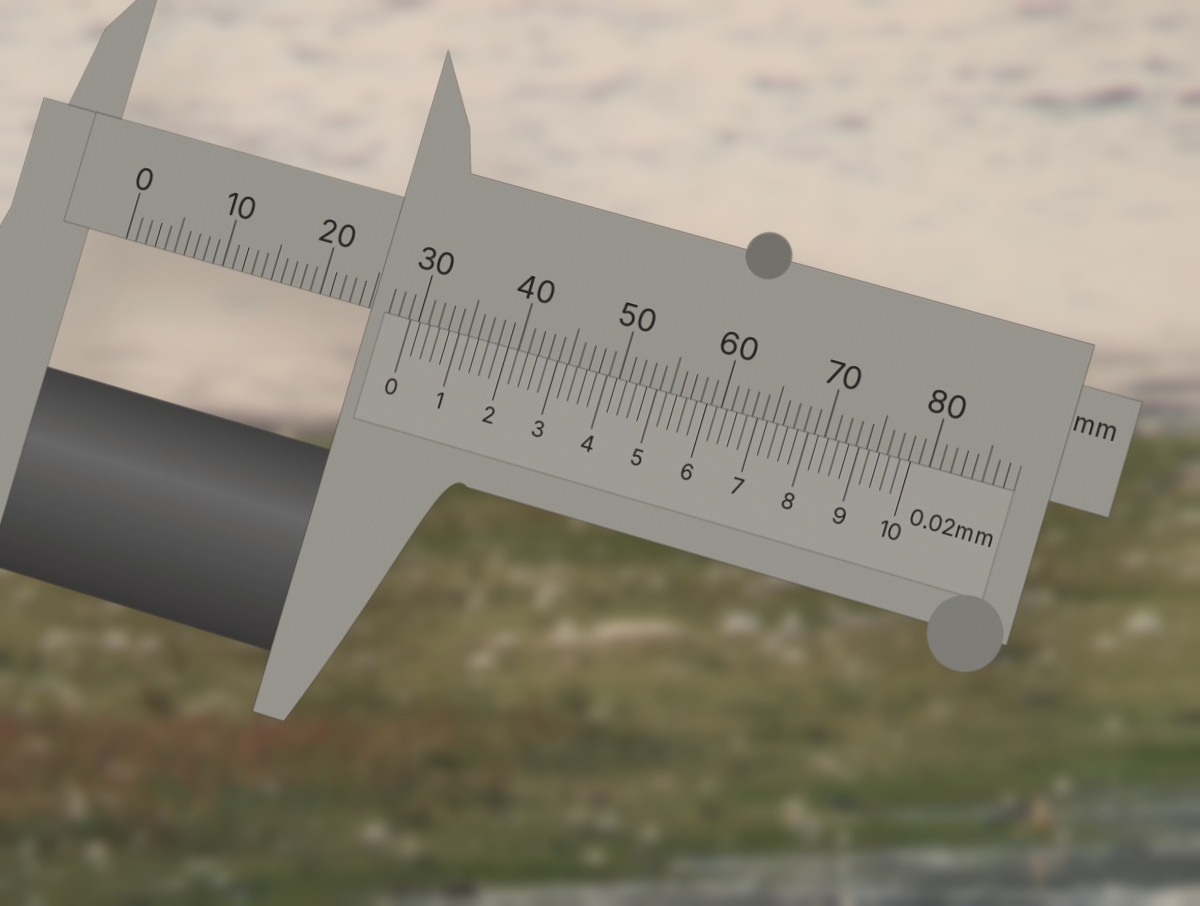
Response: 29.2 mm
